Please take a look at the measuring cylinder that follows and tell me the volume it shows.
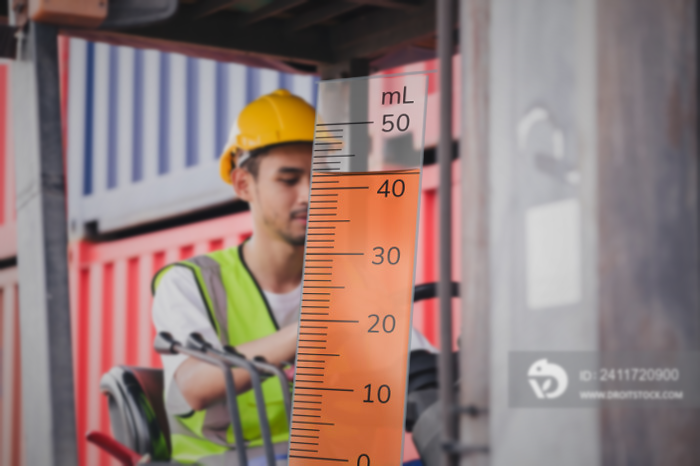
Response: 42 mL
